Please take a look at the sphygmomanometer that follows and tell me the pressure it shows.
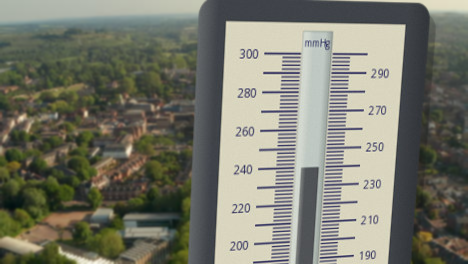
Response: 240 mmHg
